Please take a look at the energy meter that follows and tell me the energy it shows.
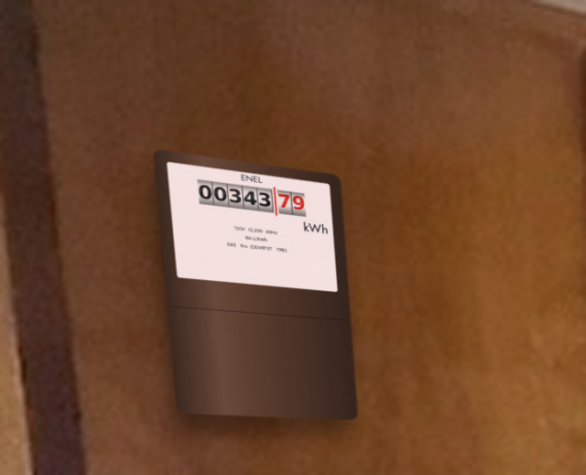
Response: 343.79 kWh
